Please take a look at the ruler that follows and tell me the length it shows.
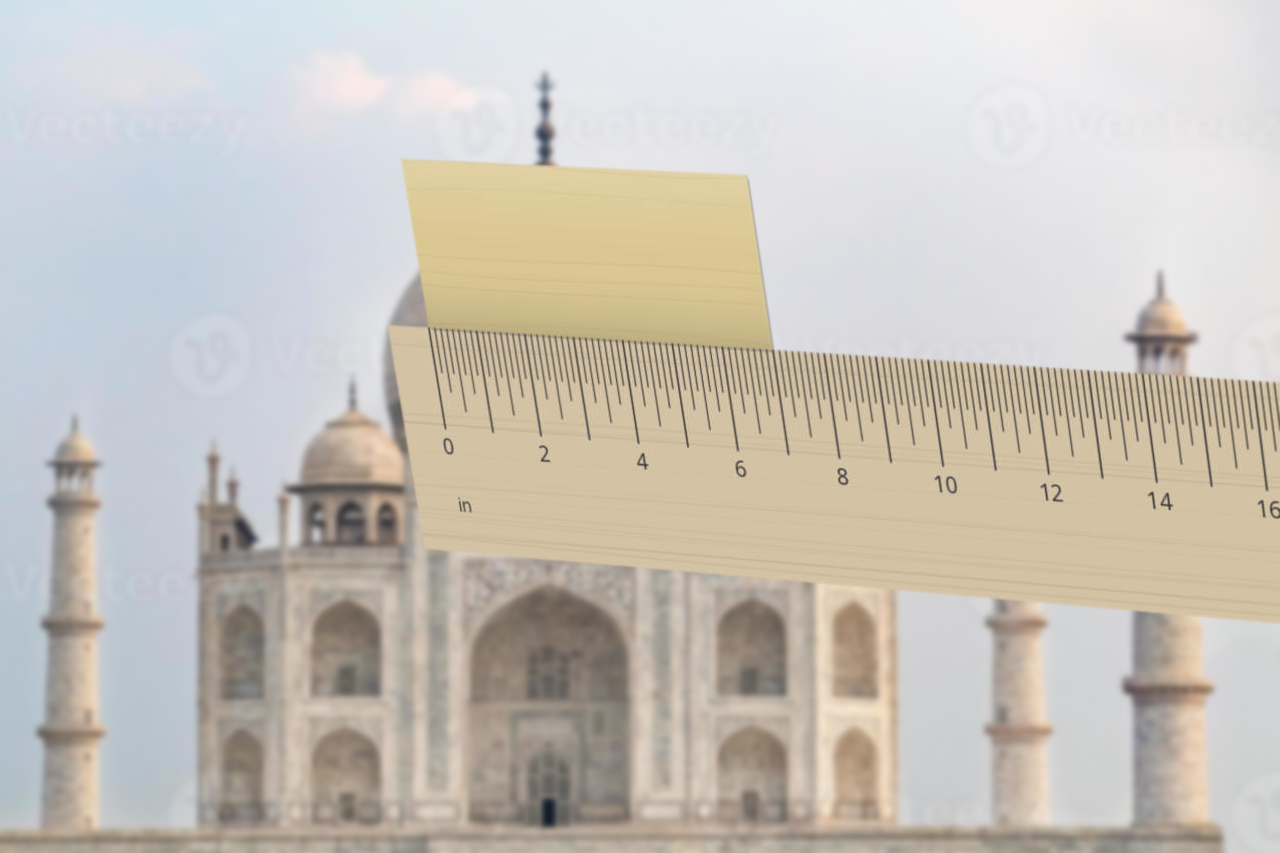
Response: 7 in
